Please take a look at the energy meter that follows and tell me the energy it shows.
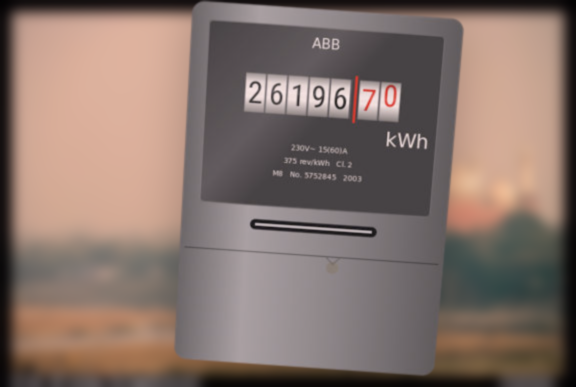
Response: 26196.70 kWh
